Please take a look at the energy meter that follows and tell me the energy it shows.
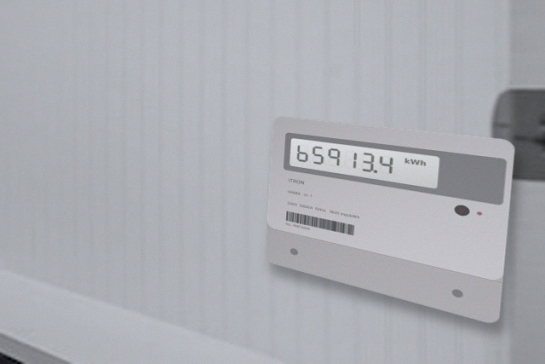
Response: 65913.4 kWh
